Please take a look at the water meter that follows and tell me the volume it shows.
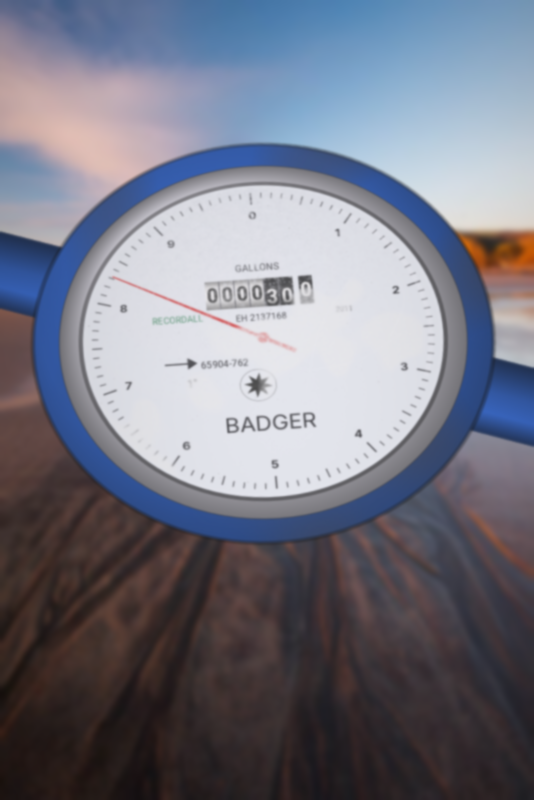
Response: 298.3 gal
